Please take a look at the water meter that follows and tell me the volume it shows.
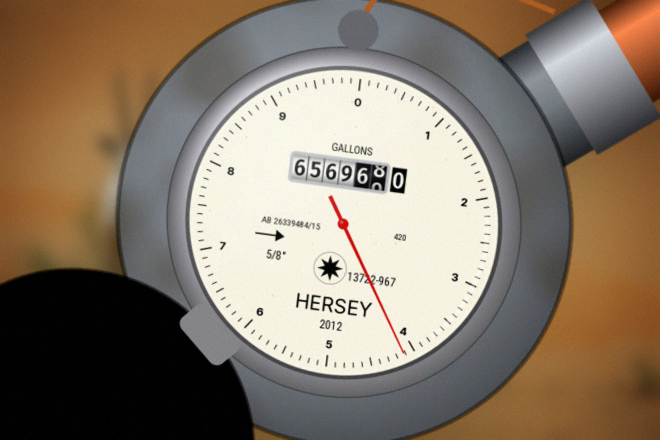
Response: 6569684.1 gal
